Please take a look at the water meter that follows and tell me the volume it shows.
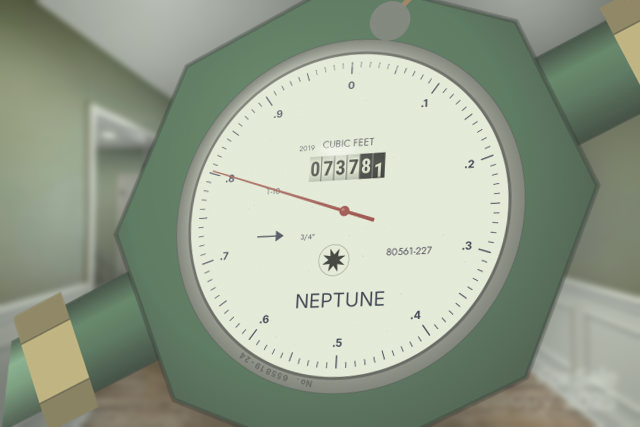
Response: 73780.80 ft³
